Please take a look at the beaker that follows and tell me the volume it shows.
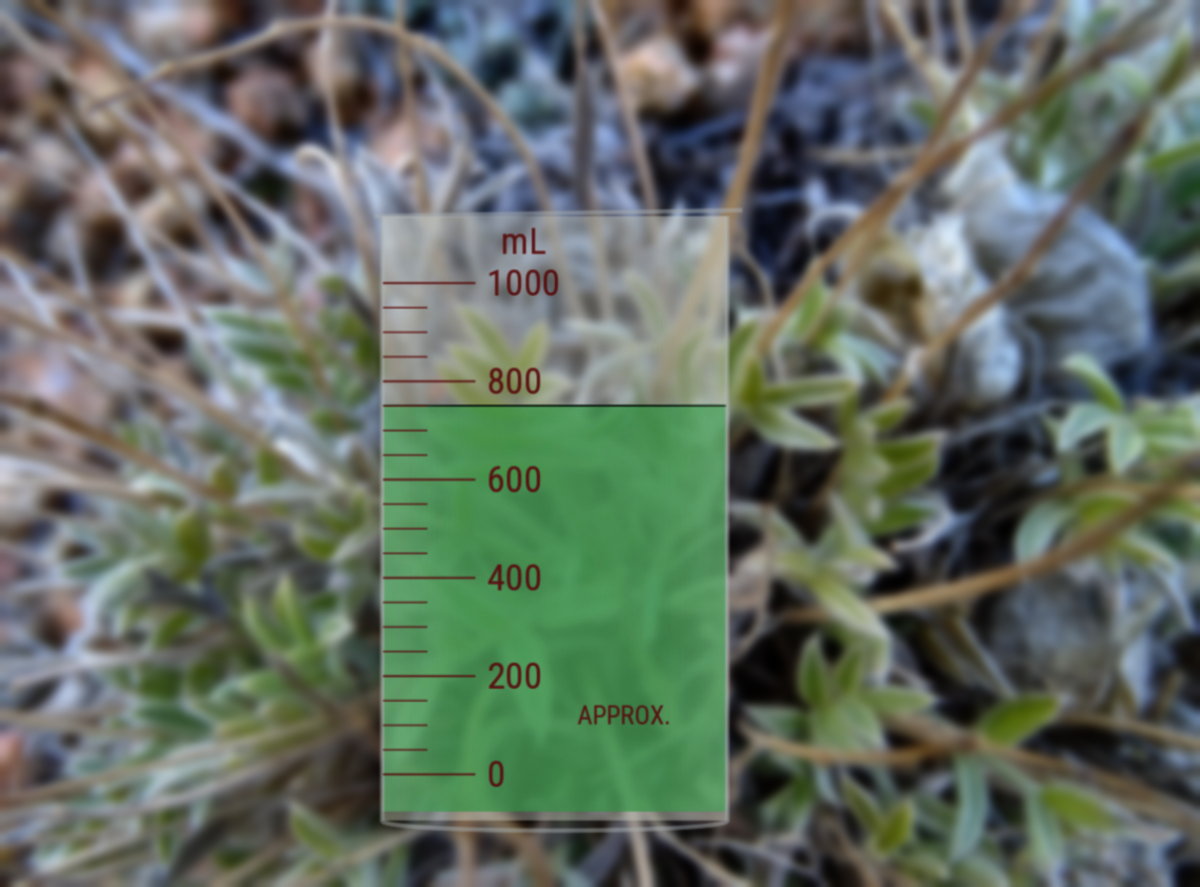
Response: 750 mL
